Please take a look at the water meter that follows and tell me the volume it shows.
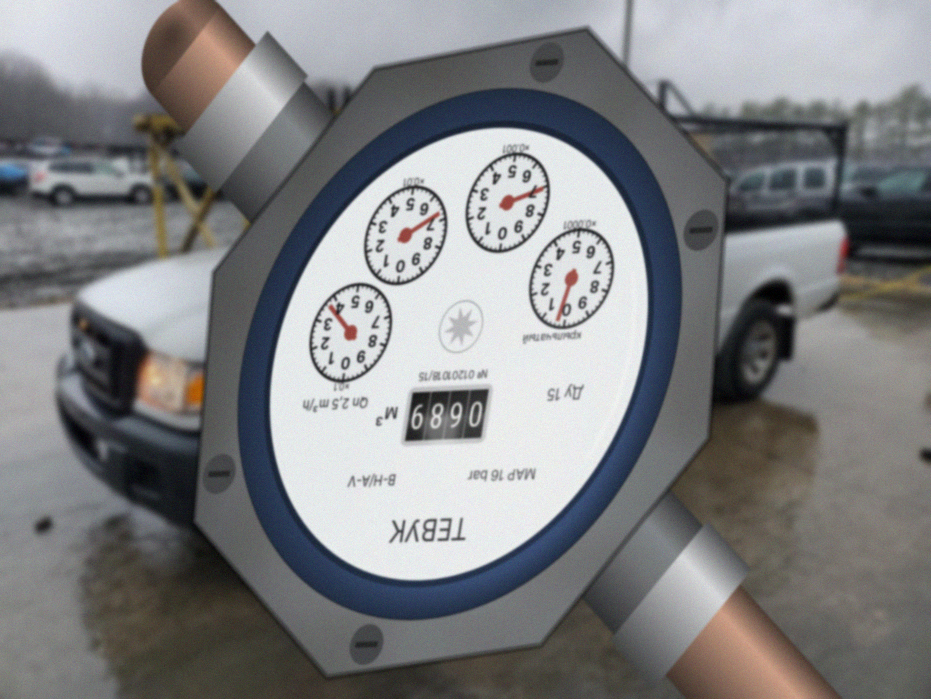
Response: 689.3670 m³
